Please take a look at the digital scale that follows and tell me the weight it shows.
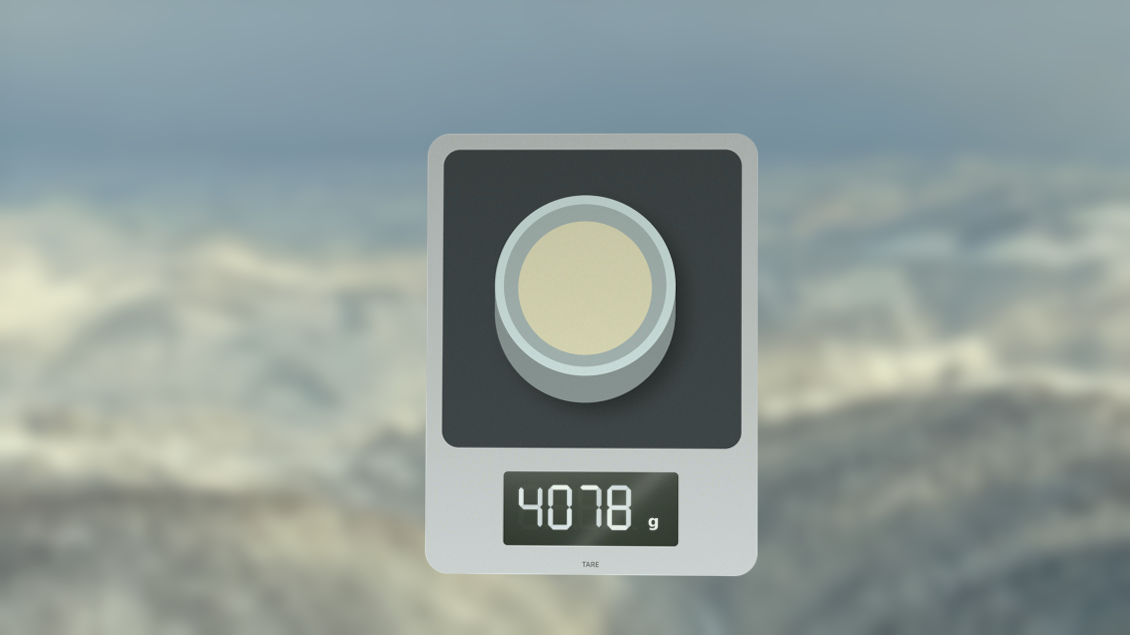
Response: 4078 g
